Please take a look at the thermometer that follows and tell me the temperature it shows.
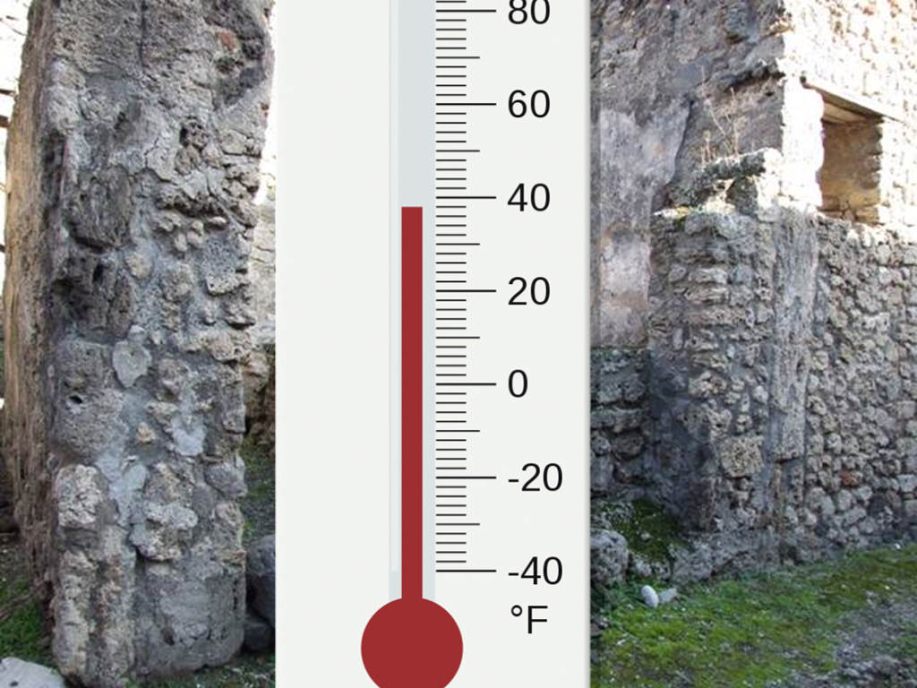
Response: 38 °F
